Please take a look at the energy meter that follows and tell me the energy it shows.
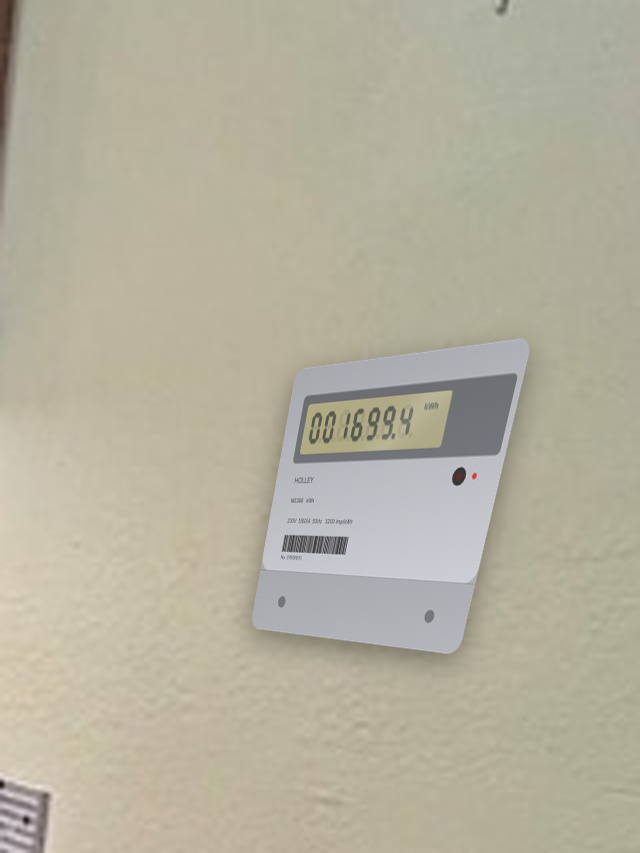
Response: 1699.4 kWh
